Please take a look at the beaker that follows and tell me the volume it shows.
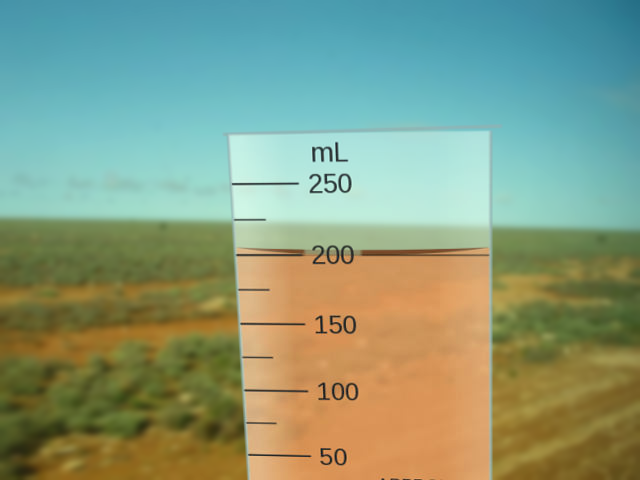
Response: 200 mL
